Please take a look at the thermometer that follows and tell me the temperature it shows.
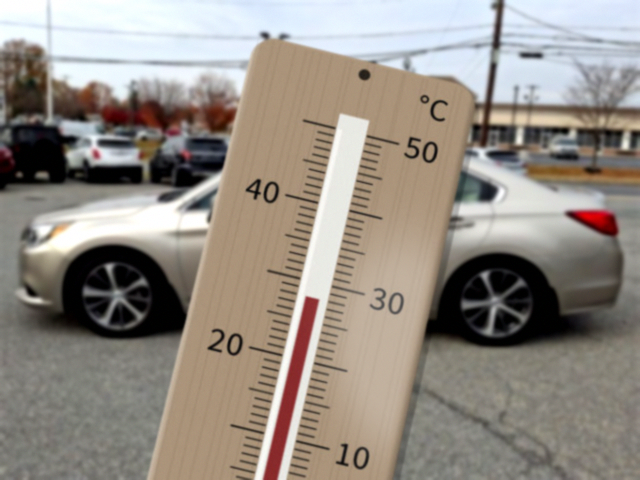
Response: 28 °C
